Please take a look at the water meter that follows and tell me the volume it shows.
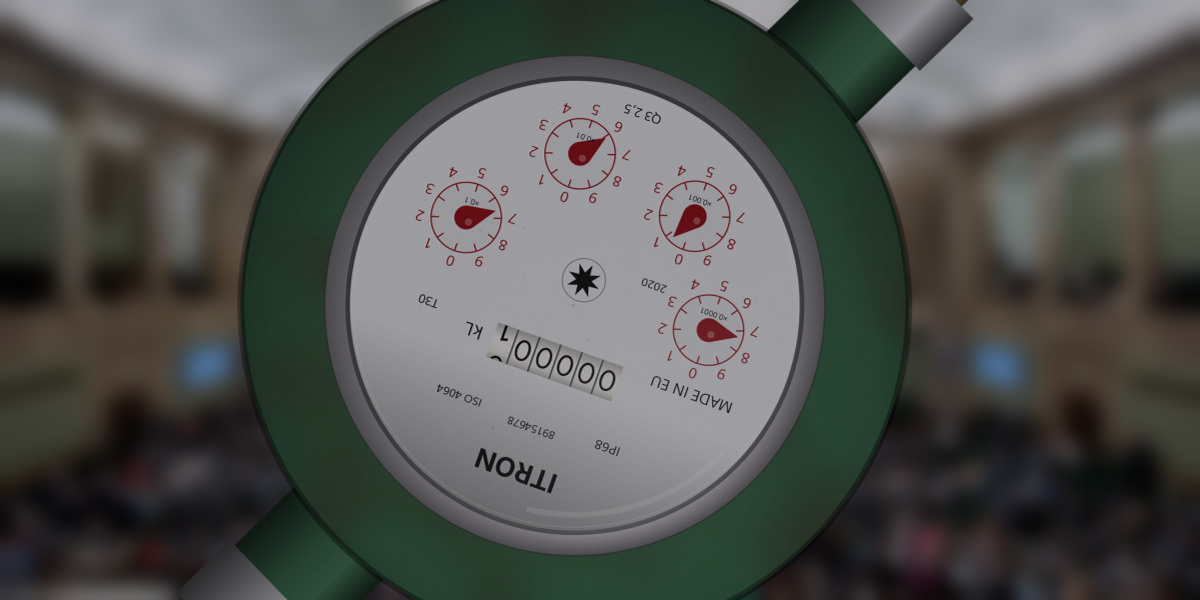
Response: 0.6607 kL
